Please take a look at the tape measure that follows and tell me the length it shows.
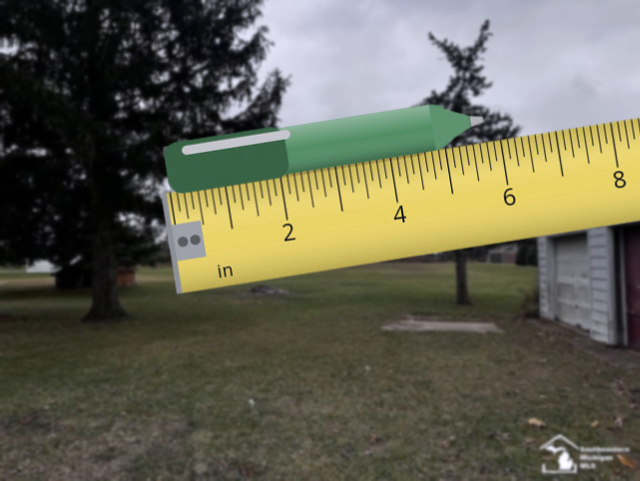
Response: 5.75 in
